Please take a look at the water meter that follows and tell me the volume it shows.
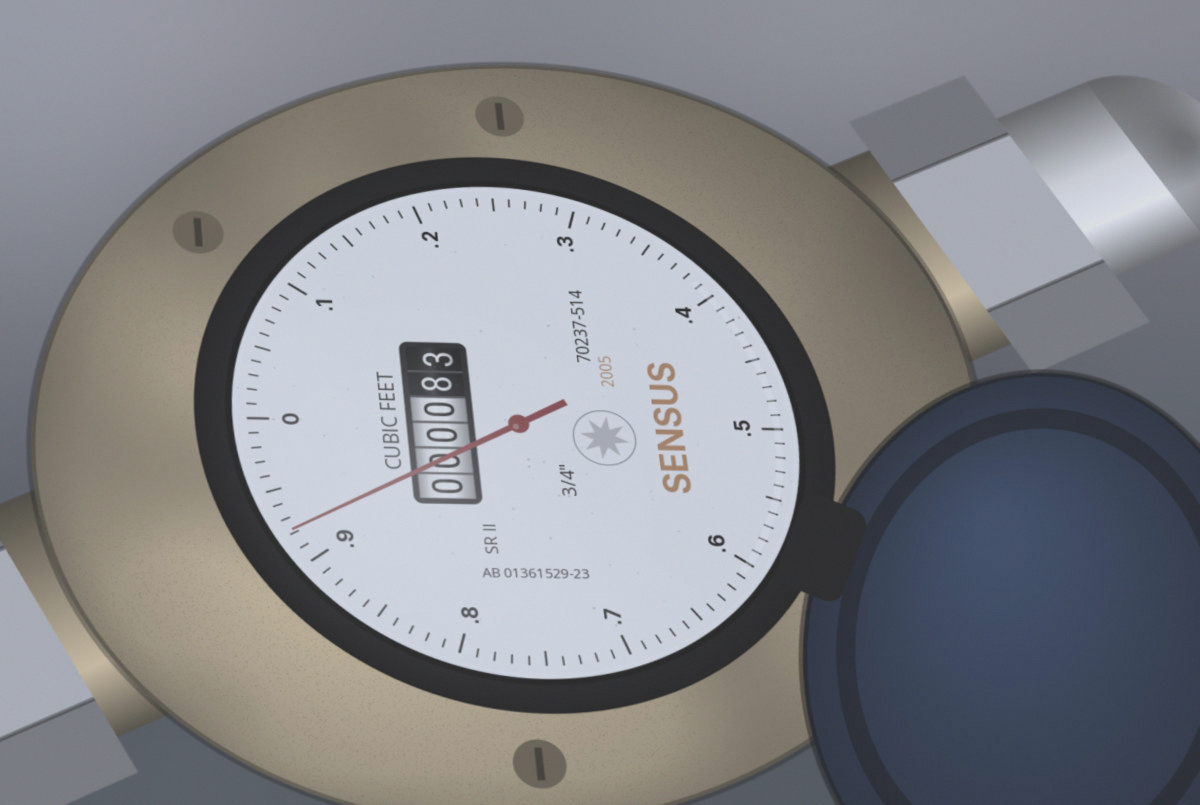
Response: 82.92 ft³
